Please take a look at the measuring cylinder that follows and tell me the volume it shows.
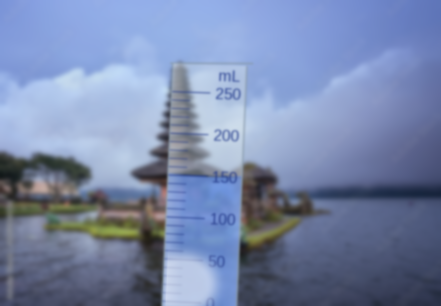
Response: 150 mL
